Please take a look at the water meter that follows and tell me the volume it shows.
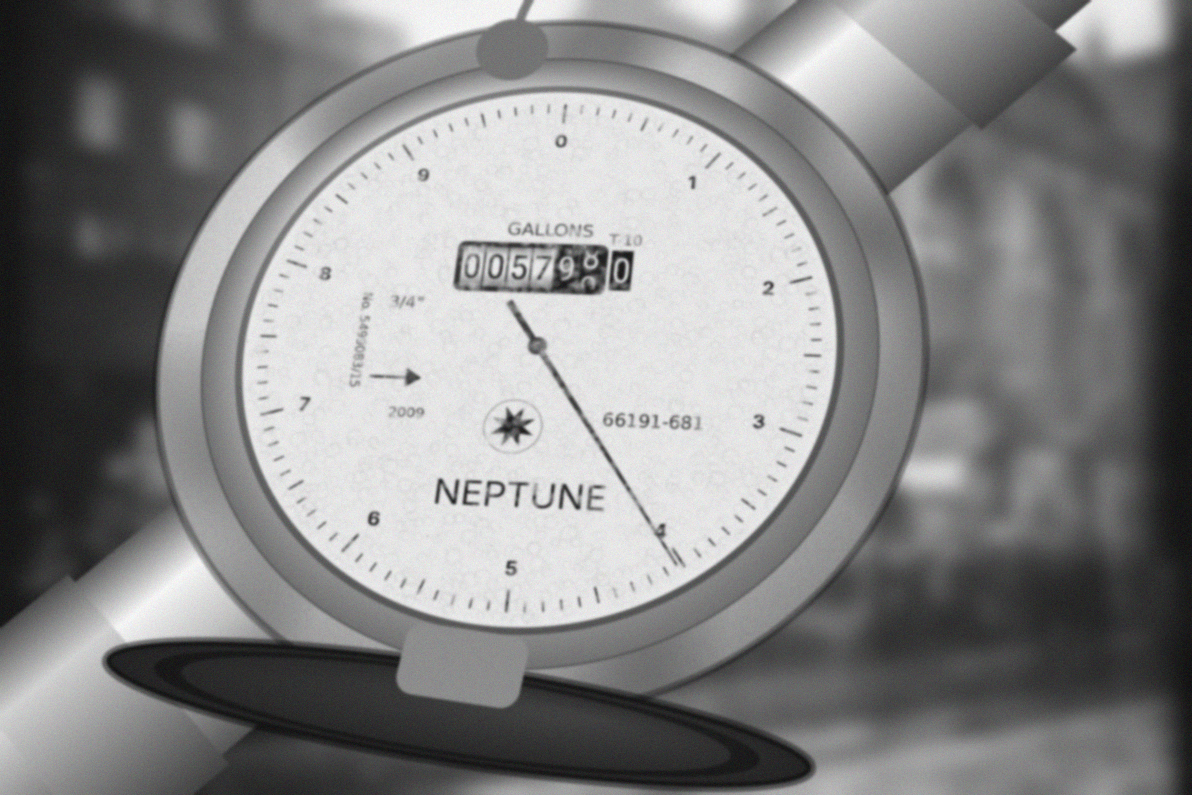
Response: 57984.0 gal
